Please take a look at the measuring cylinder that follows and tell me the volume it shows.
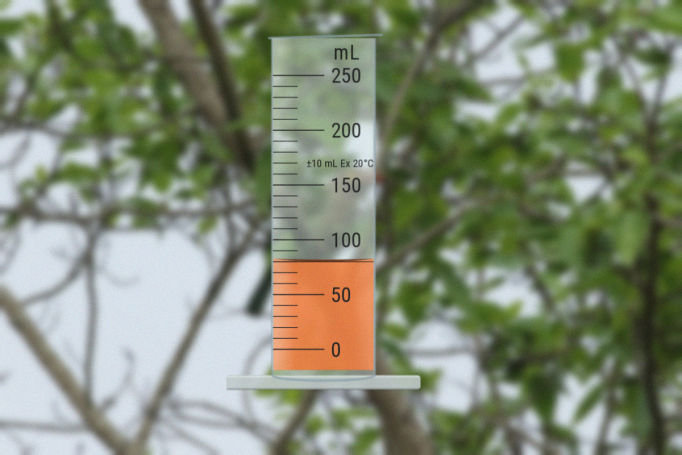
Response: 80 mL
